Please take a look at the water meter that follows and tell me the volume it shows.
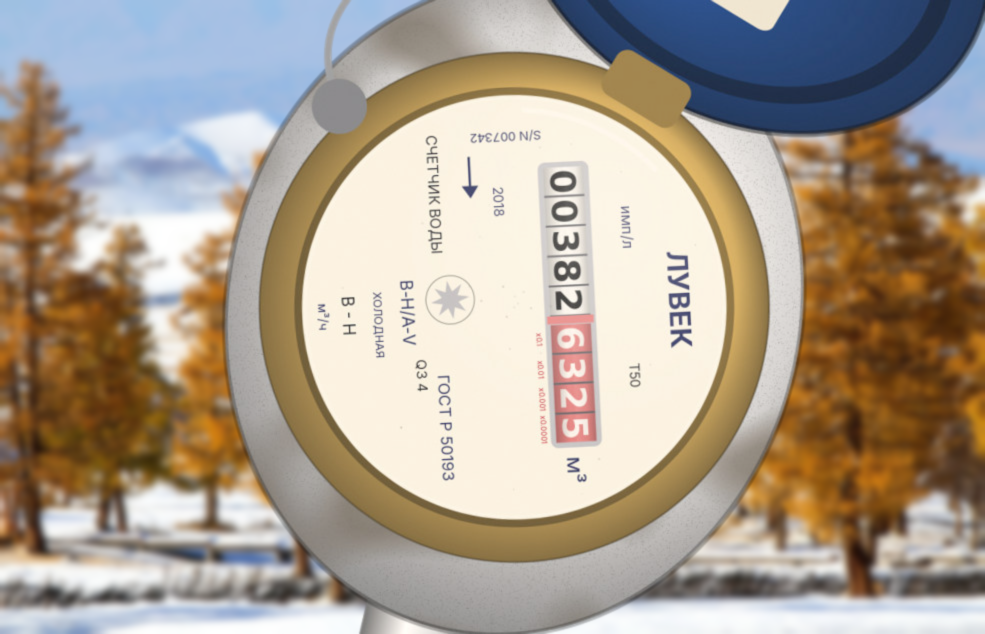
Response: 382.6325 m³
